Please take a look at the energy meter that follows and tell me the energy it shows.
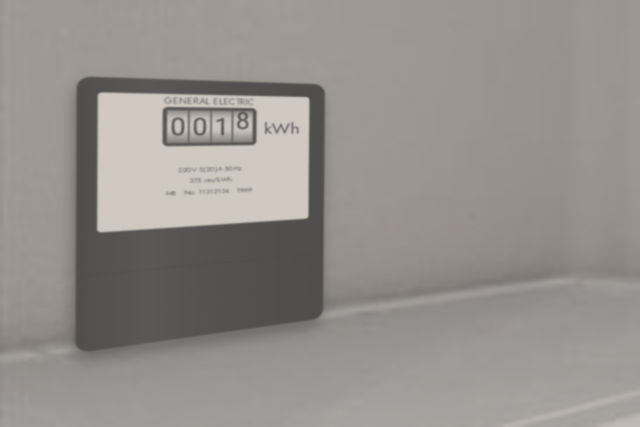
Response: 18 kWh
